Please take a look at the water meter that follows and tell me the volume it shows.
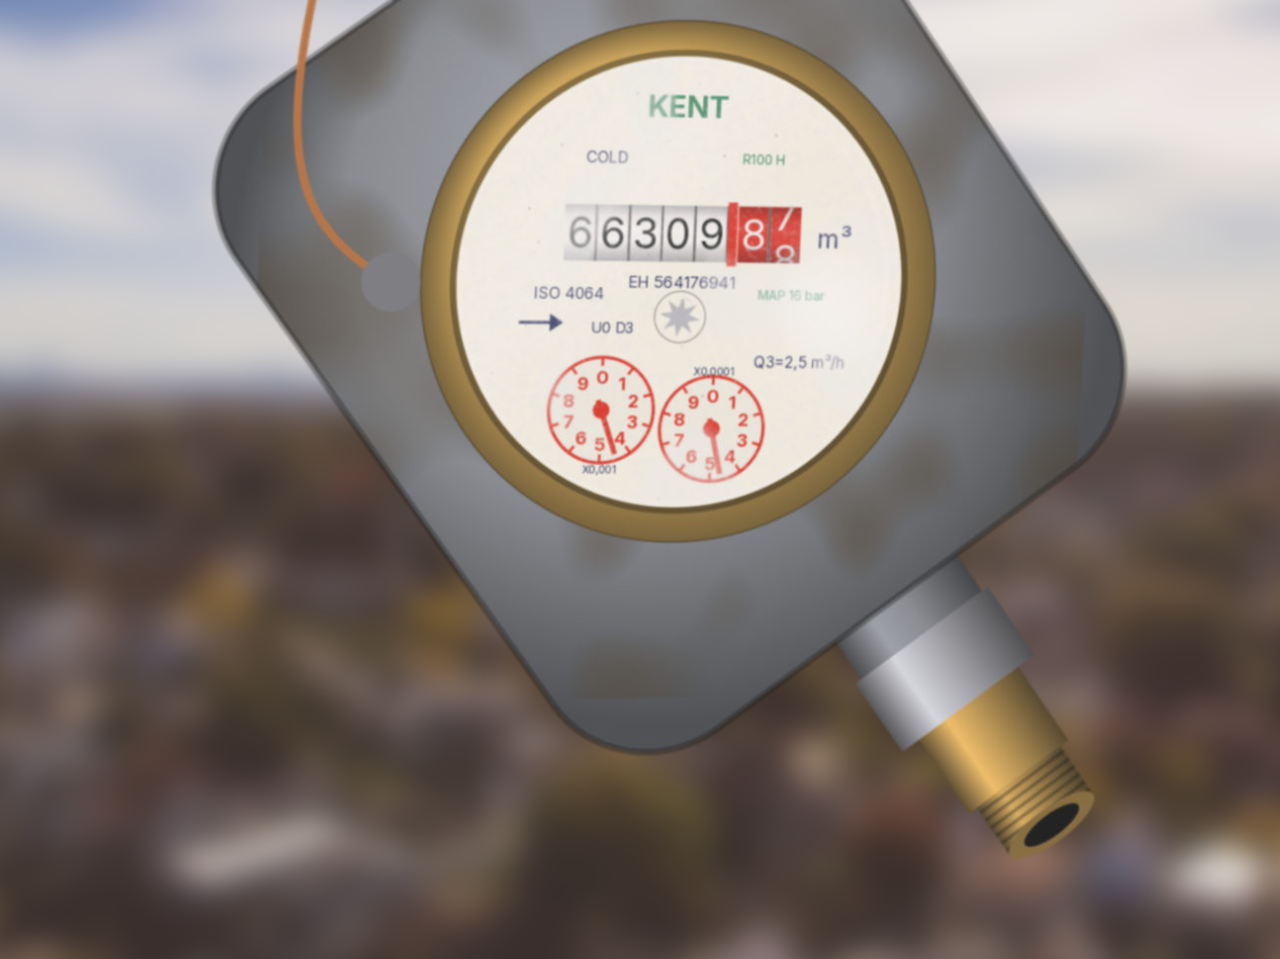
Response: 66309.8744 m³
